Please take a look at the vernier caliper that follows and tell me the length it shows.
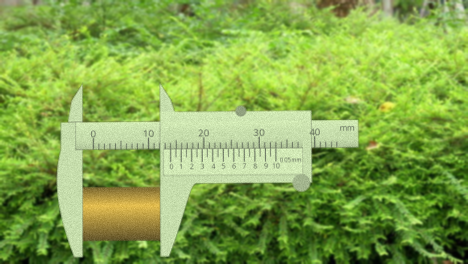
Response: 14.0 mm
